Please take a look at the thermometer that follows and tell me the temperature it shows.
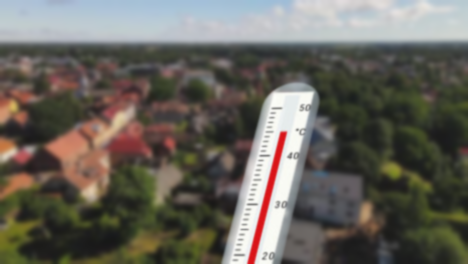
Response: 45 °C
